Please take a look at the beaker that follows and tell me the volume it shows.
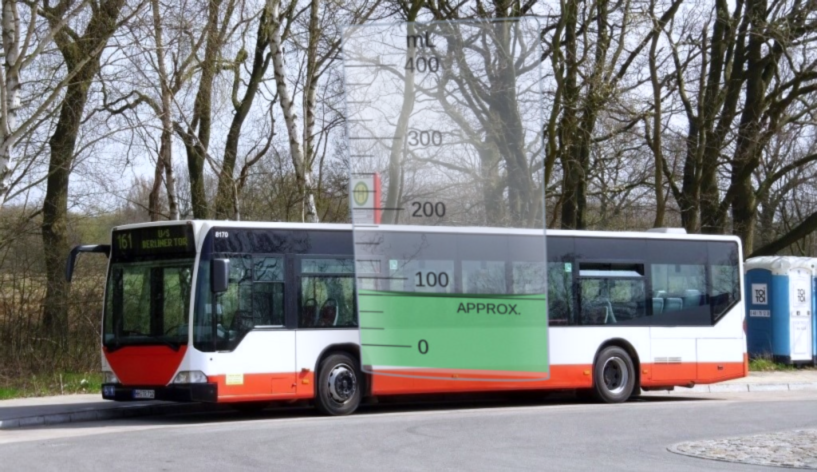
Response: 75 mL
